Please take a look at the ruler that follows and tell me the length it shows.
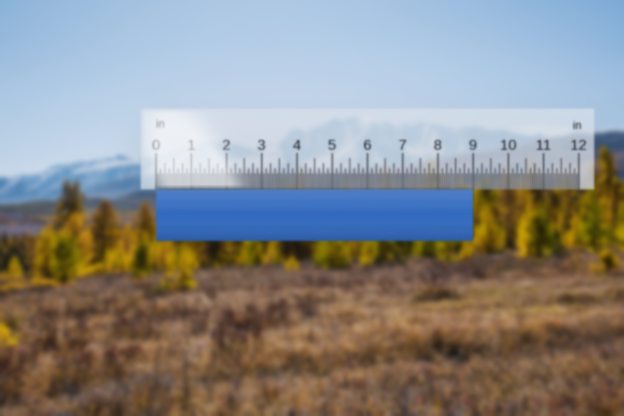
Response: 9 in
